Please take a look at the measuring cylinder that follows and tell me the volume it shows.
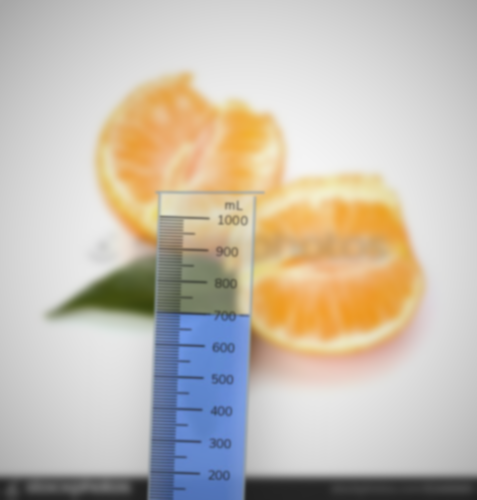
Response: 700 mL
